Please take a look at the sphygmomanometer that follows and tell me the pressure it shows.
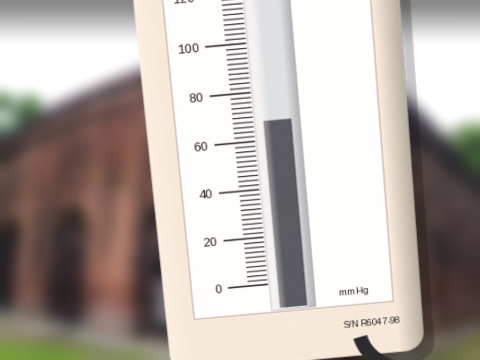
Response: 68 mmHg
